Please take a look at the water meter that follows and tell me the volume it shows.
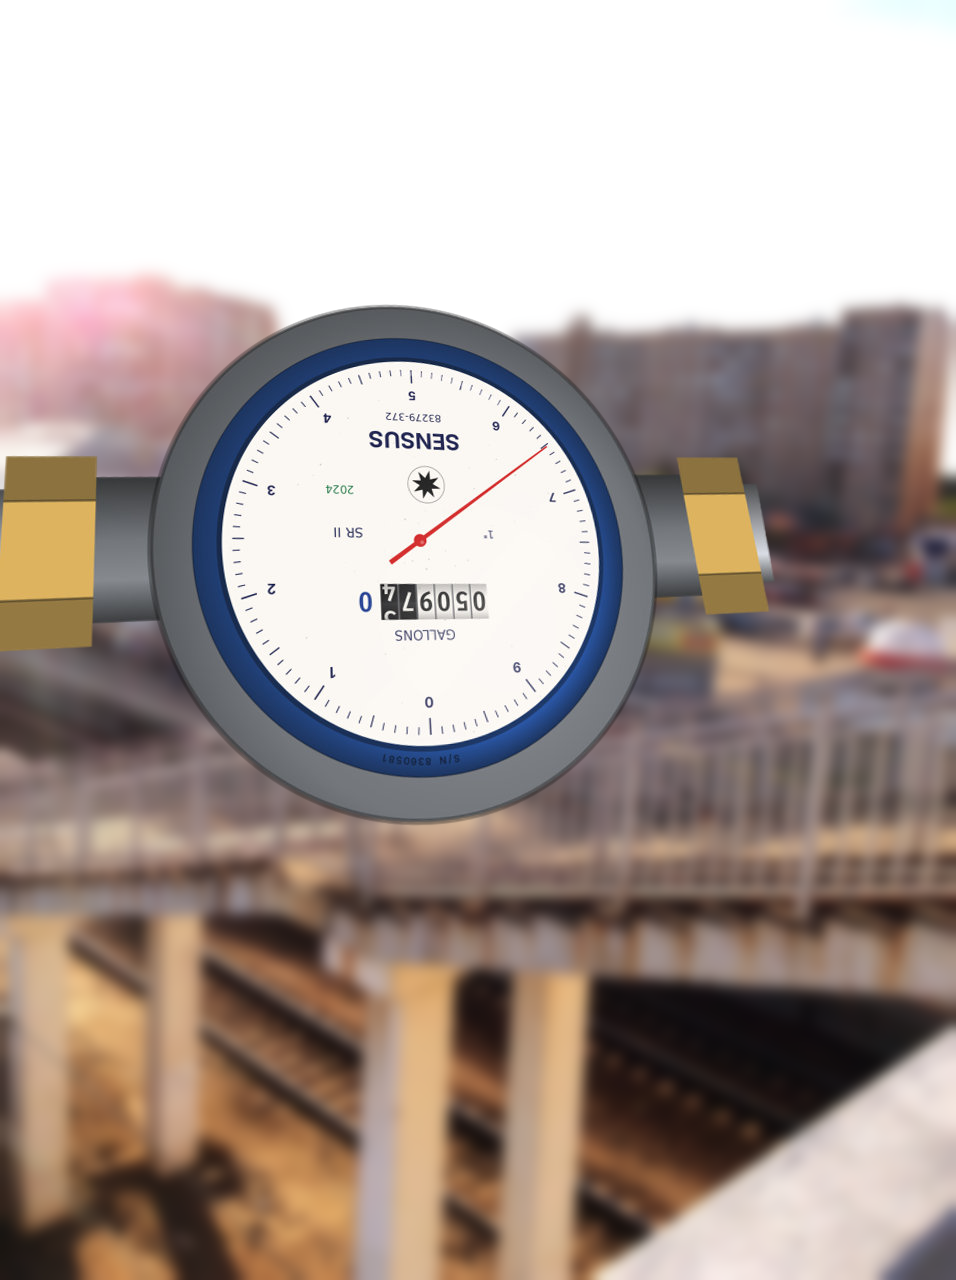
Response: 509736.5 gal
